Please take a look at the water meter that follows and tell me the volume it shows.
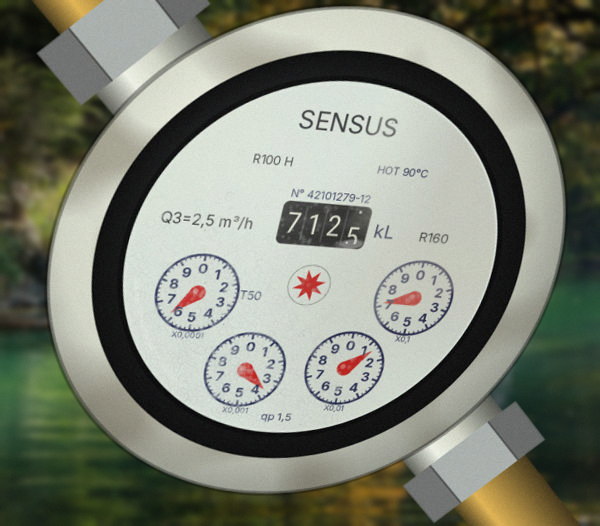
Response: 7124.7136 kL
